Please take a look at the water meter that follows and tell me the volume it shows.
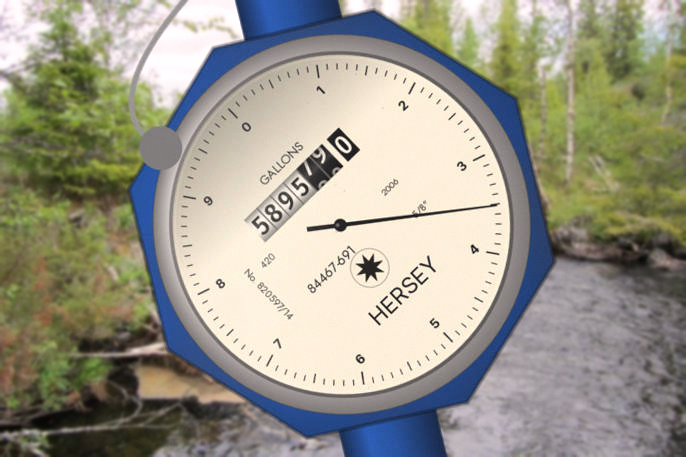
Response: 5895793.5 gal
